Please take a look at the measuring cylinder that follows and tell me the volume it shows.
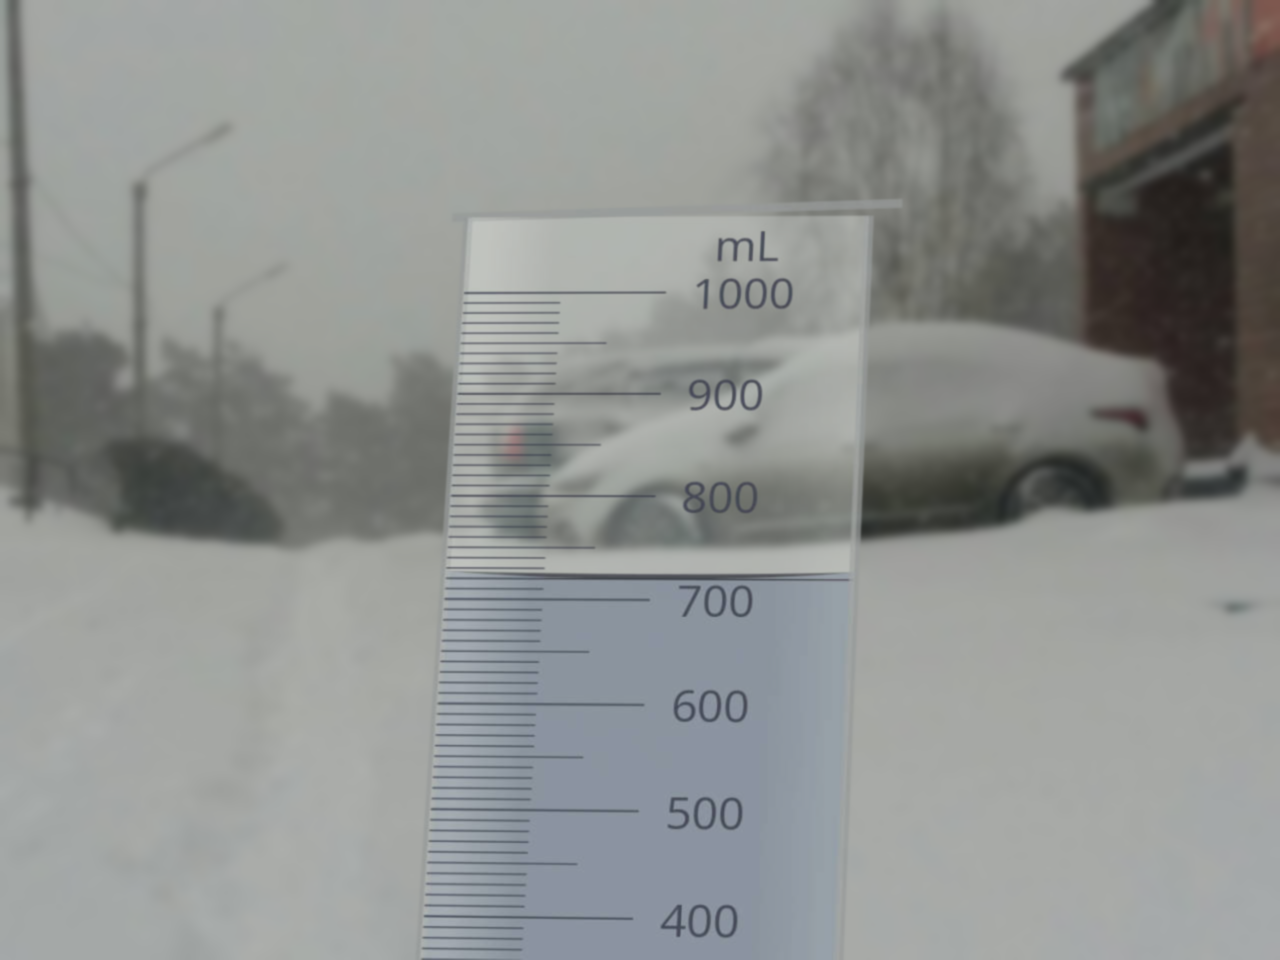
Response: 720 mL
